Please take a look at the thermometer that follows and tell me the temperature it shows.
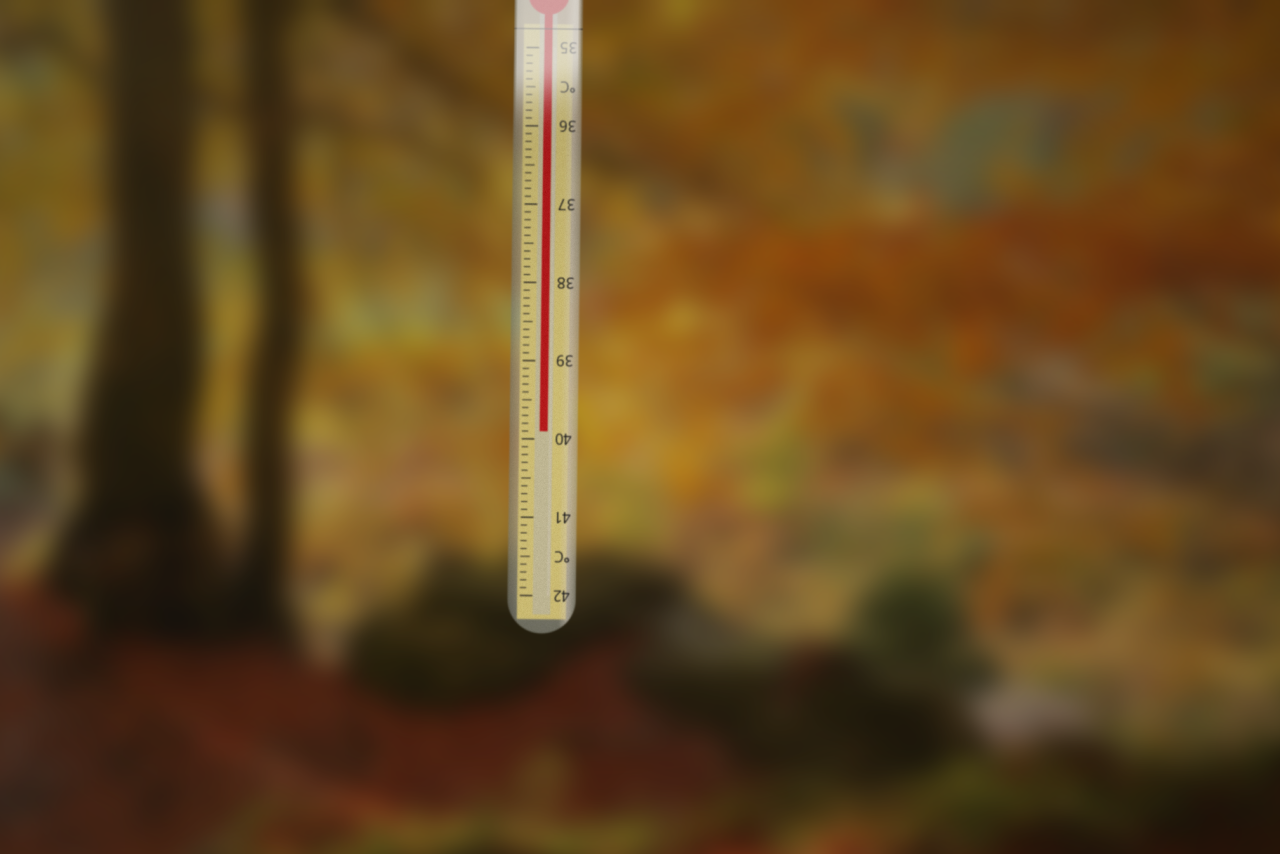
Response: 39.9 °C
